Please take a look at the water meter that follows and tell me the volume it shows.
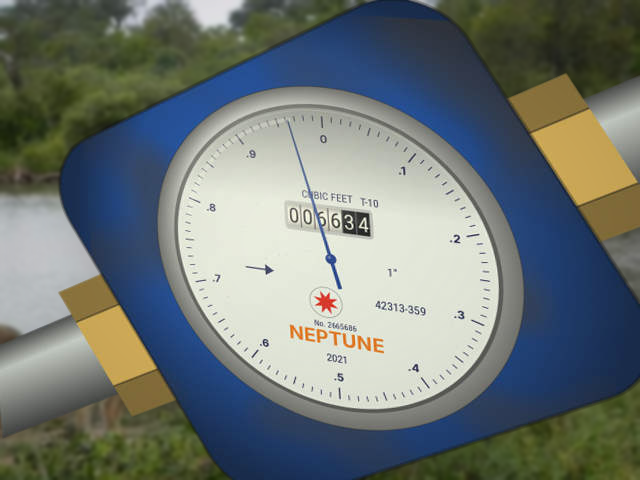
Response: 6633.96 ft³
